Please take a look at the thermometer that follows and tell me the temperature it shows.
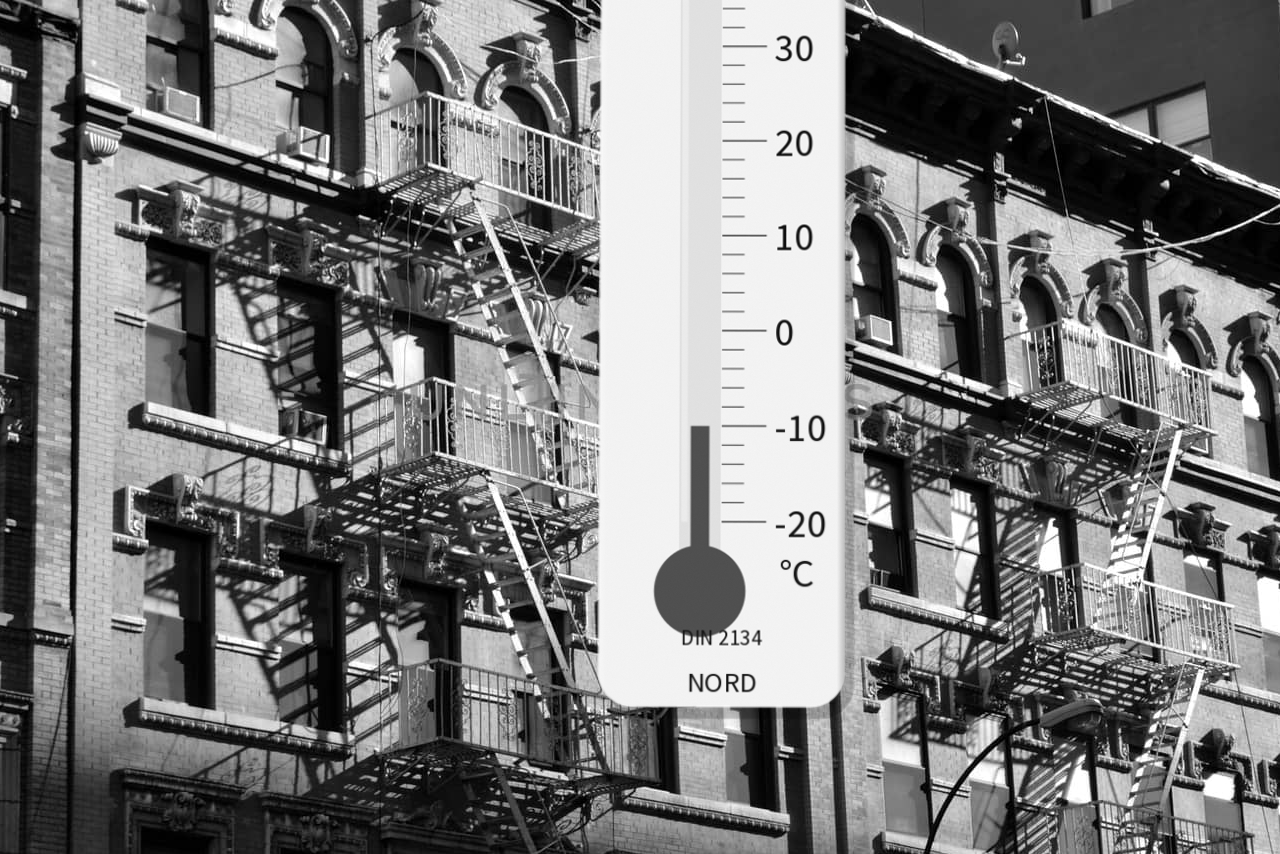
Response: -10 °C
